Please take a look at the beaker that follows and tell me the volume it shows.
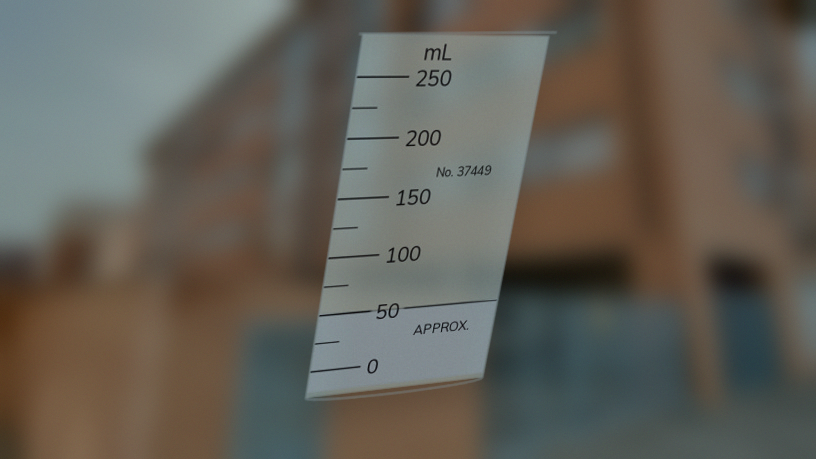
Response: 50 mL
